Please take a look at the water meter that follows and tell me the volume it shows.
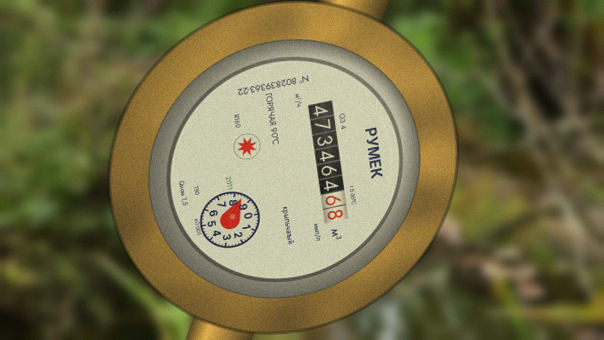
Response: 473464.688 m³
